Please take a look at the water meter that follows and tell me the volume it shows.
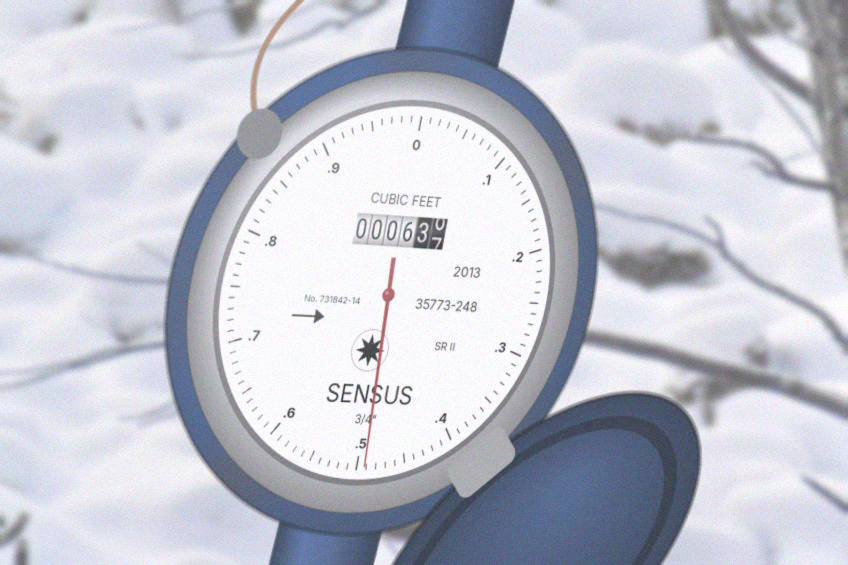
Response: 636.49 ft³
